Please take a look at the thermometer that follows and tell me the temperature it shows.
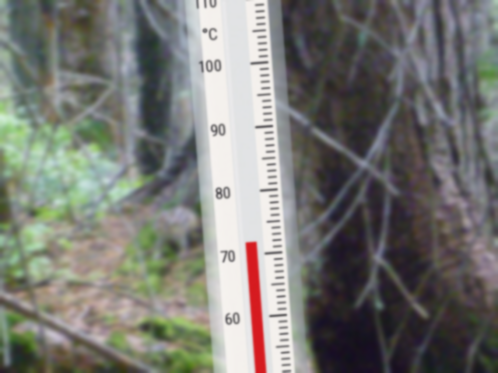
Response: 72 °C
